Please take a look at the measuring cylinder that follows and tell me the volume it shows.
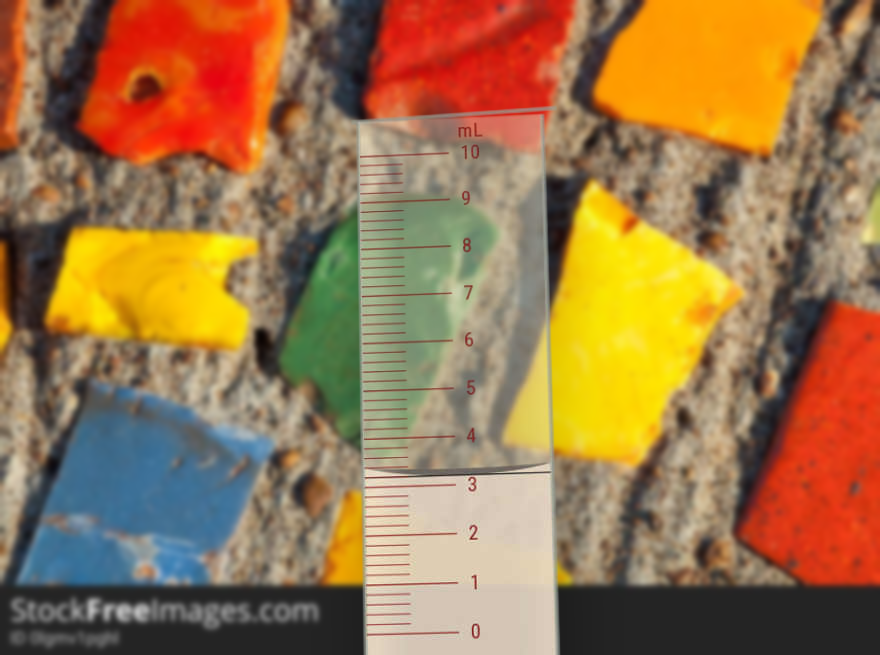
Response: 3.2 mL
